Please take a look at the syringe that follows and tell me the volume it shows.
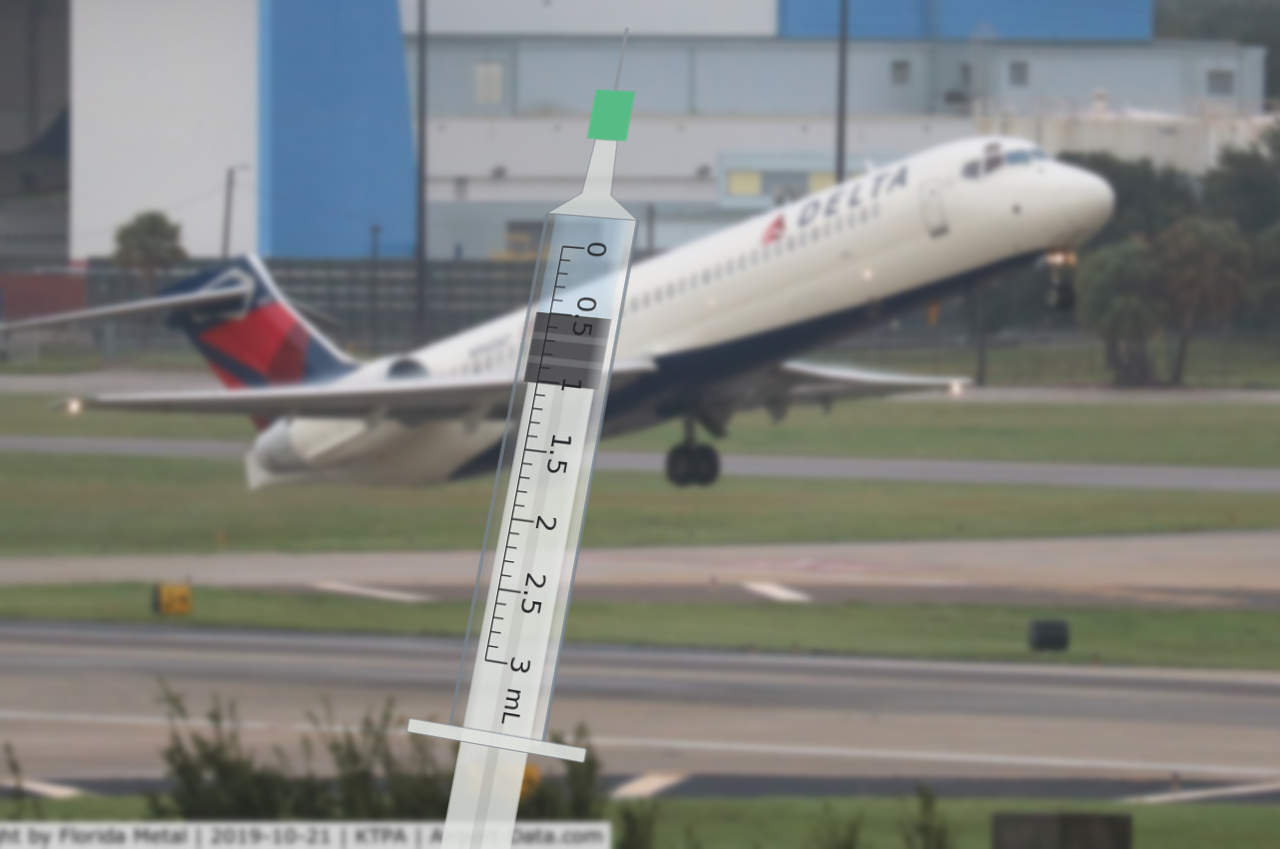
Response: 0.5 mL
